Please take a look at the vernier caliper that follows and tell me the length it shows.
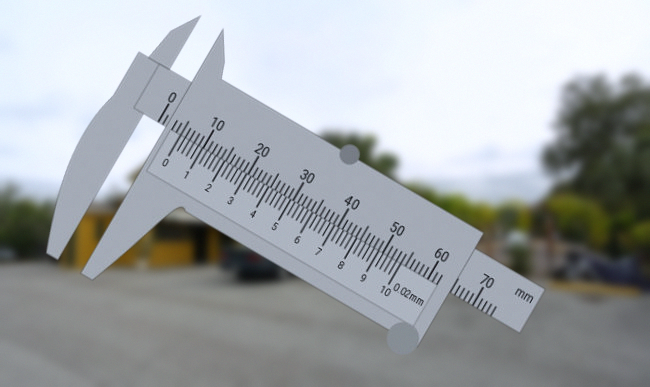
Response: 5.0 mm
